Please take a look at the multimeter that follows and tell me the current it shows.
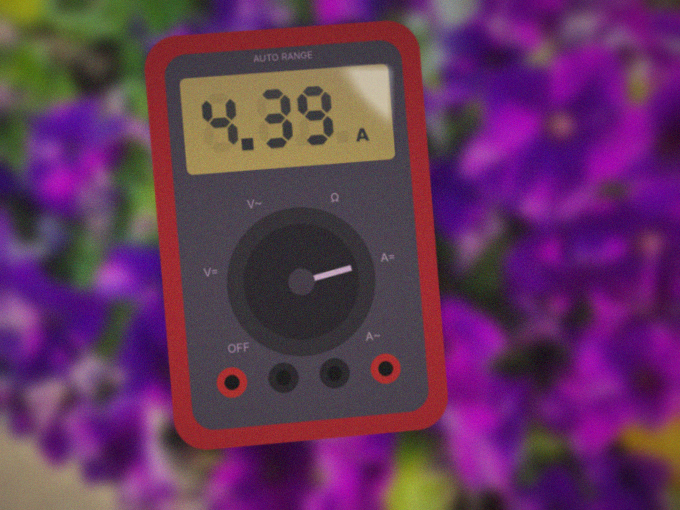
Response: 4.39 A
